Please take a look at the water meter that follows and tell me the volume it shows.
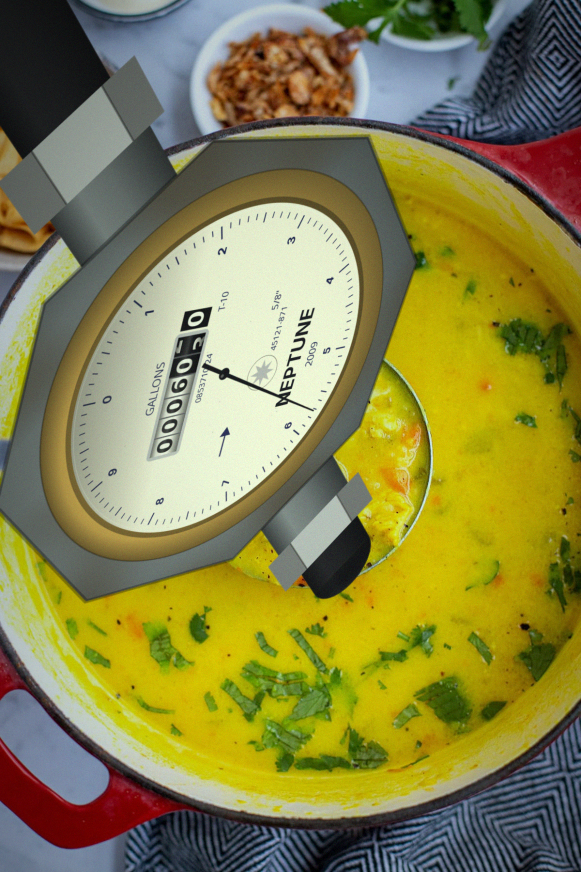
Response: 6025.7 gal
